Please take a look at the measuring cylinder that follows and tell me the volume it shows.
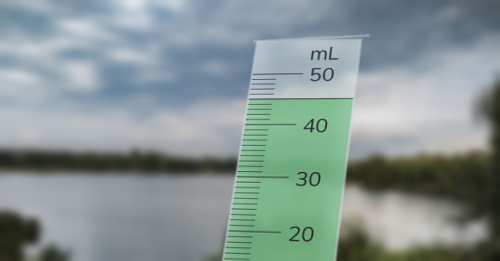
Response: 45 mL
